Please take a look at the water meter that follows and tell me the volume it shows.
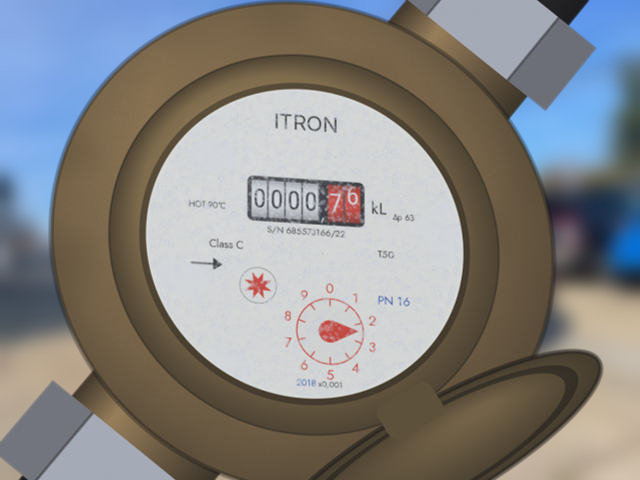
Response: 0.762 kL
